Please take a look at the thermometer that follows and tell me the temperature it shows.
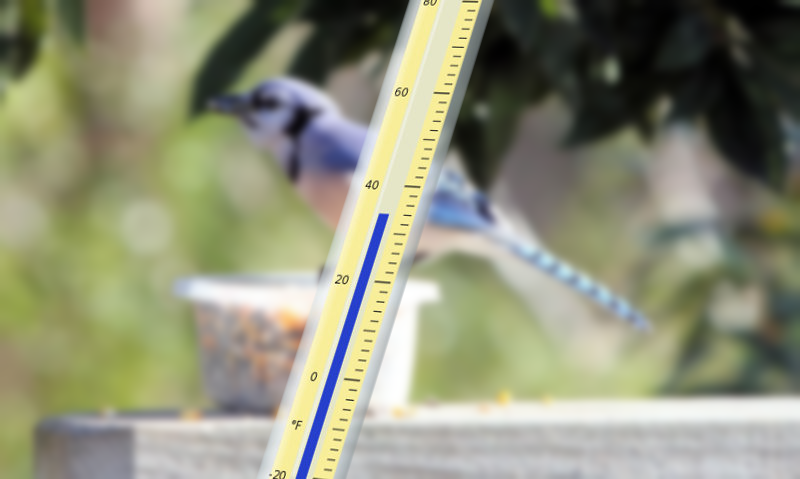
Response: 34 °F
